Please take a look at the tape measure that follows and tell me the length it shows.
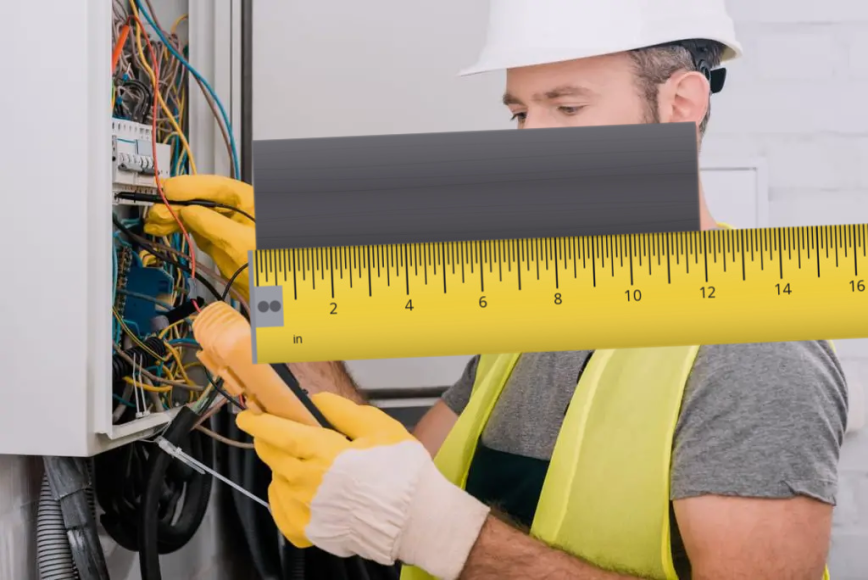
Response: 11.875 in
